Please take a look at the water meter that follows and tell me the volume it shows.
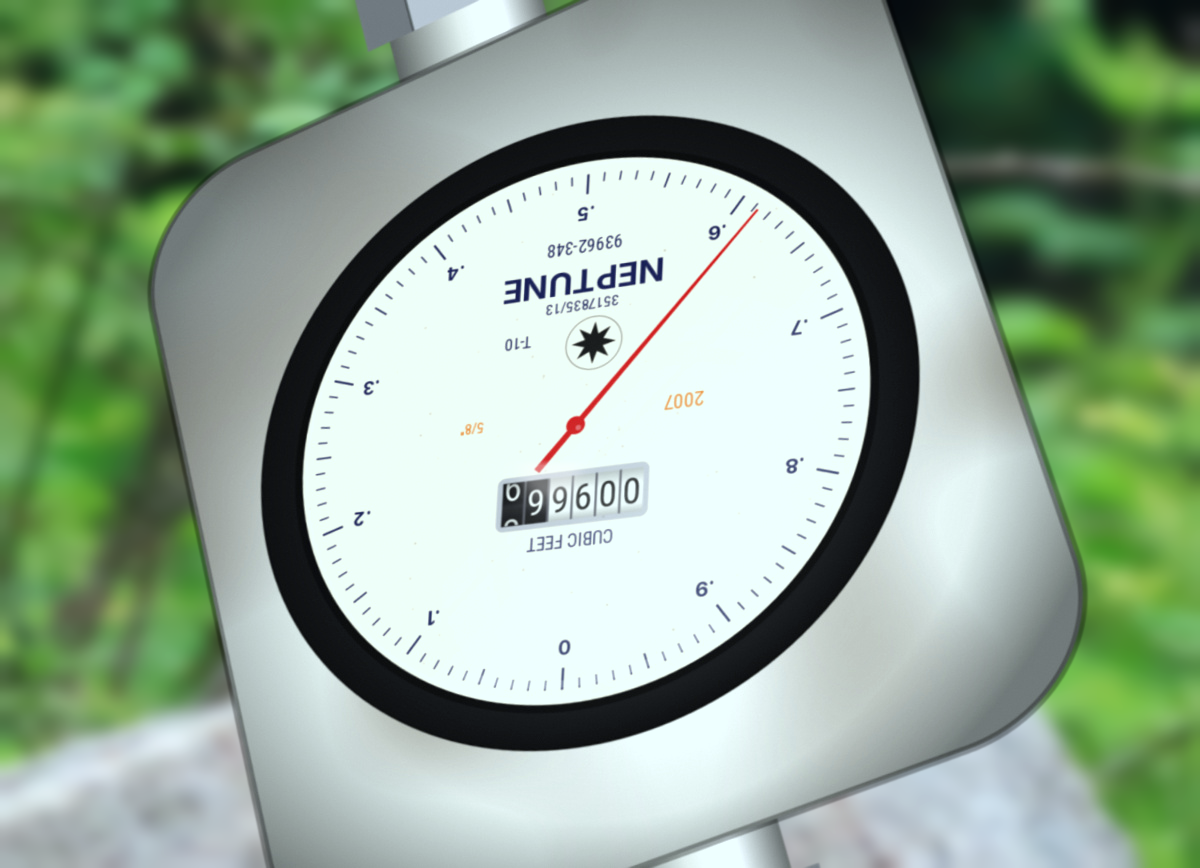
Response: 9668.61 ft³
